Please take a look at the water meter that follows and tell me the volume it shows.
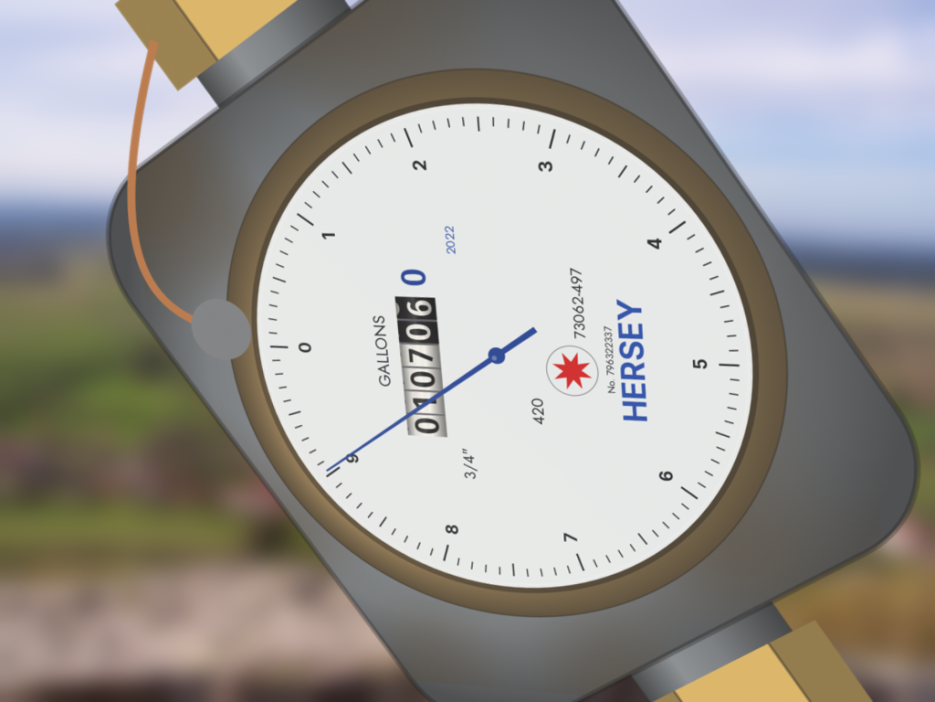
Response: 107059.0 gal
